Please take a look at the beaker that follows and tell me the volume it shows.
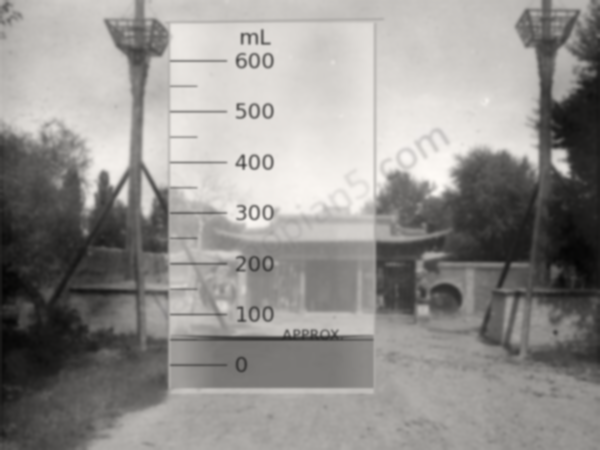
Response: 50 mL
